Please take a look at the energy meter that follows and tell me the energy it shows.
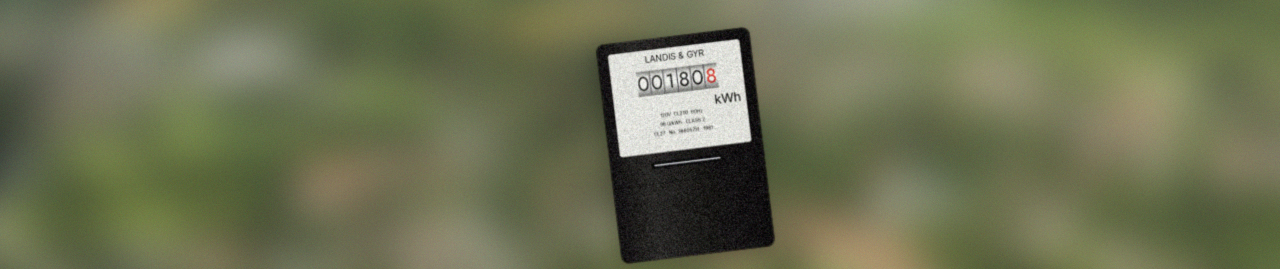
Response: 180.8 kWh
